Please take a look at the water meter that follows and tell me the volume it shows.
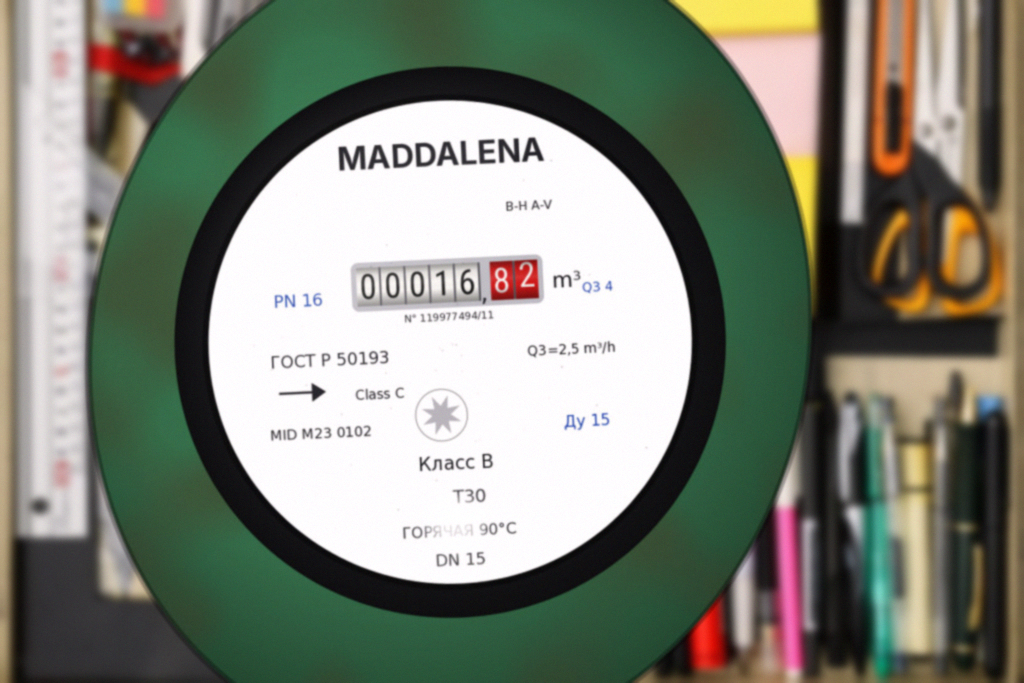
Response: 16.82 m³
